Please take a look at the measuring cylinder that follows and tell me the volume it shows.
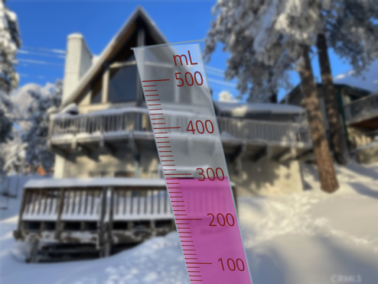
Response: 290 mL
